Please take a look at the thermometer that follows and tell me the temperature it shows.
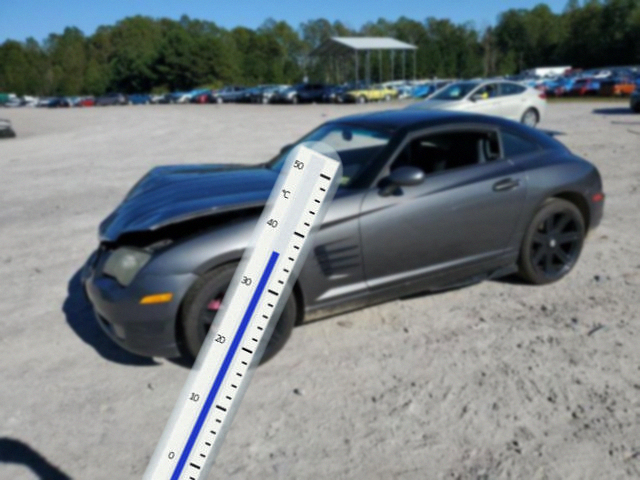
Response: 36 °C
